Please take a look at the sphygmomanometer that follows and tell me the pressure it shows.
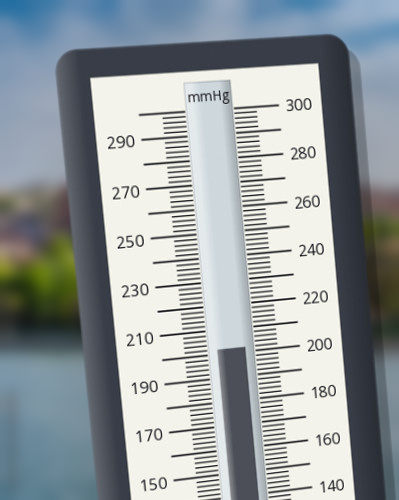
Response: 202 mmHg
